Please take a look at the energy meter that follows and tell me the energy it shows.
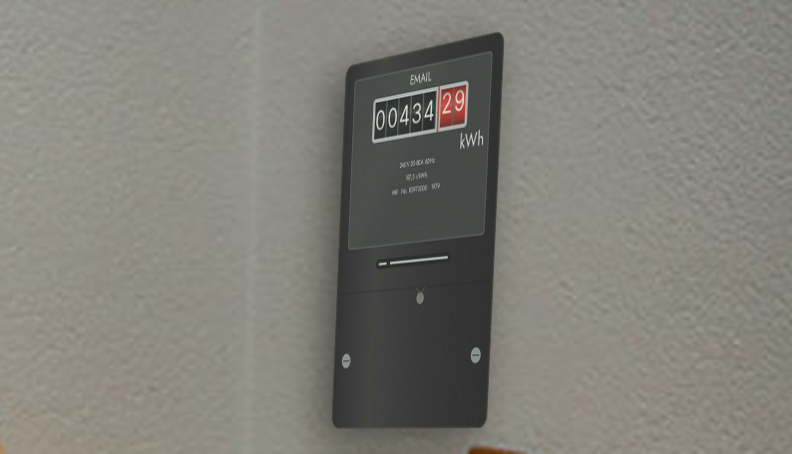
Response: 434.29 kWh
